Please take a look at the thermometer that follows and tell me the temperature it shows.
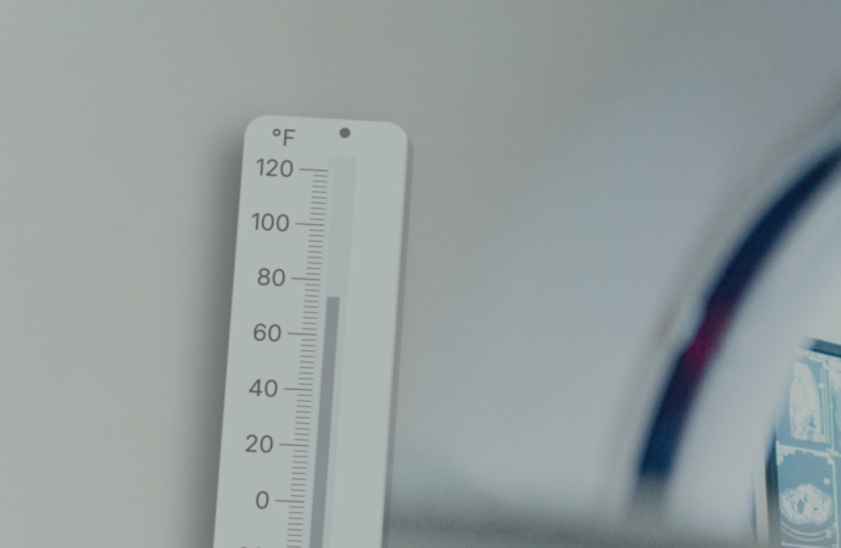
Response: 74 °F
